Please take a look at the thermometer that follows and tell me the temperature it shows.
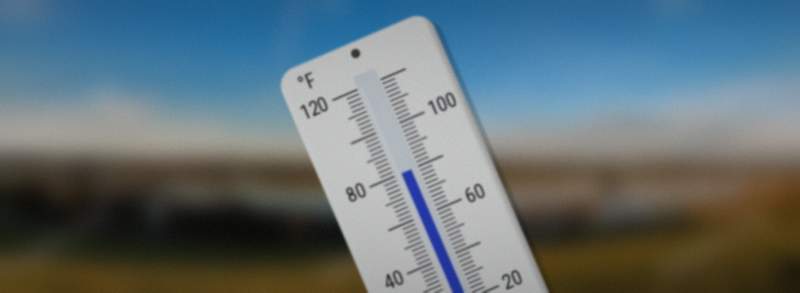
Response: 80 °F
